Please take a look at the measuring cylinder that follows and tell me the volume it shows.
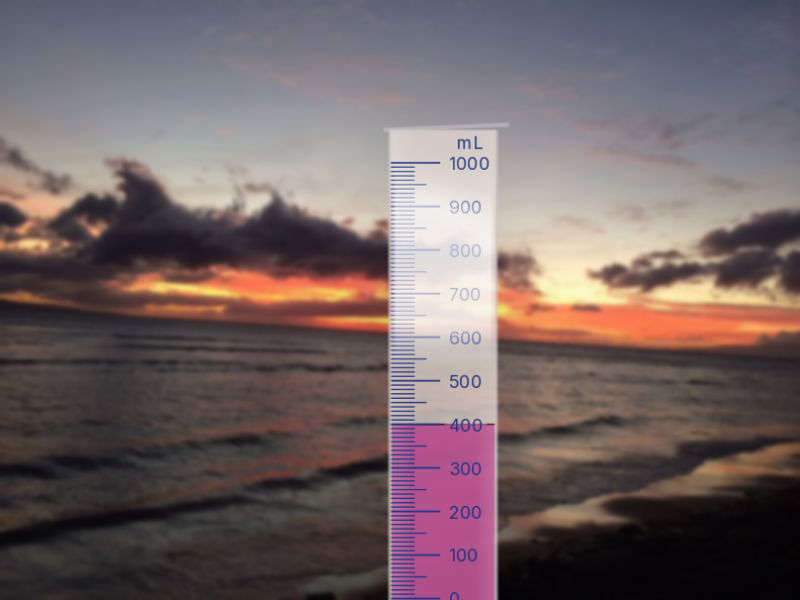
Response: 400 mL
